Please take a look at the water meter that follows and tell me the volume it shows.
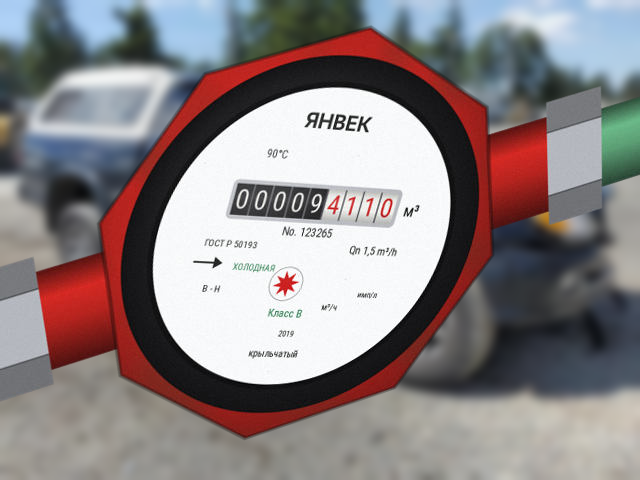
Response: 9.4110 m³
